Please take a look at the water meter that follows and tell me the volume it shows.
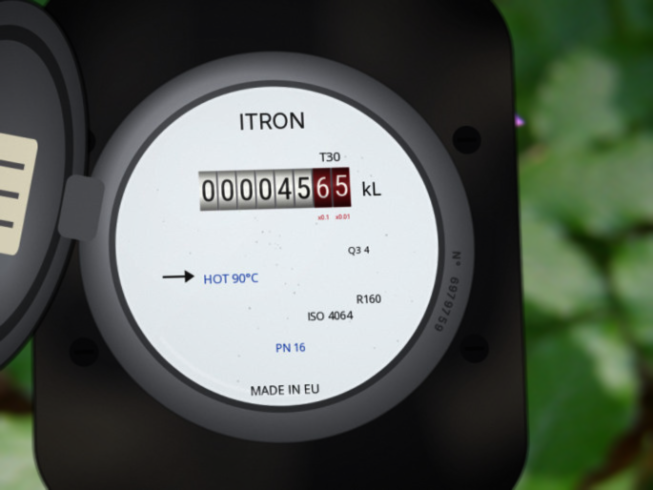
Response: 45.65 kL
